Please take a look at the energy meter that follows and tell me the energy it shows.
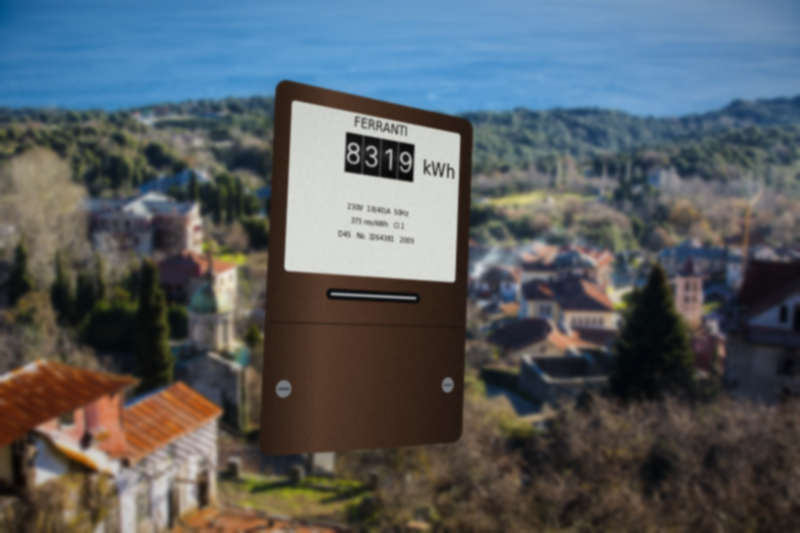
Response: 8319 kWh
